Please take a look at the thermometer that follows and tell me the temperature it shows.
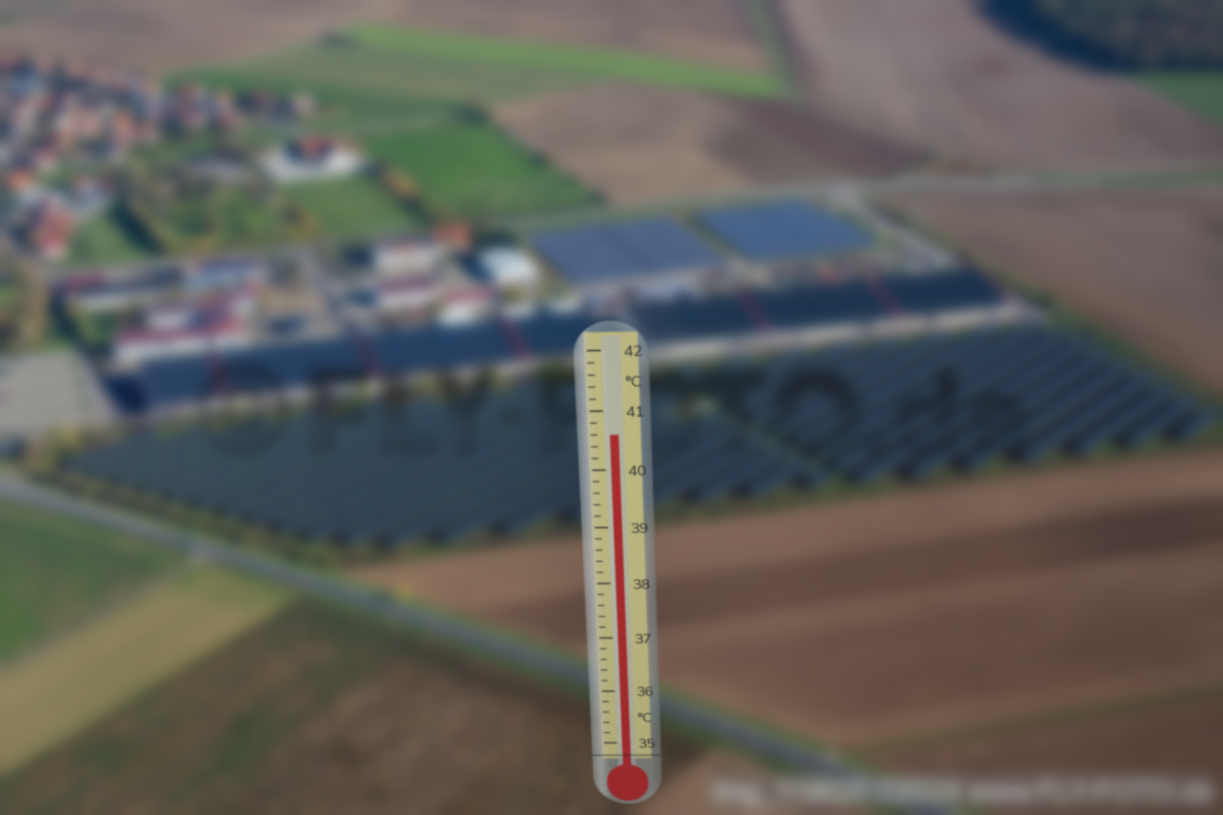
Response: 40.6 °C
